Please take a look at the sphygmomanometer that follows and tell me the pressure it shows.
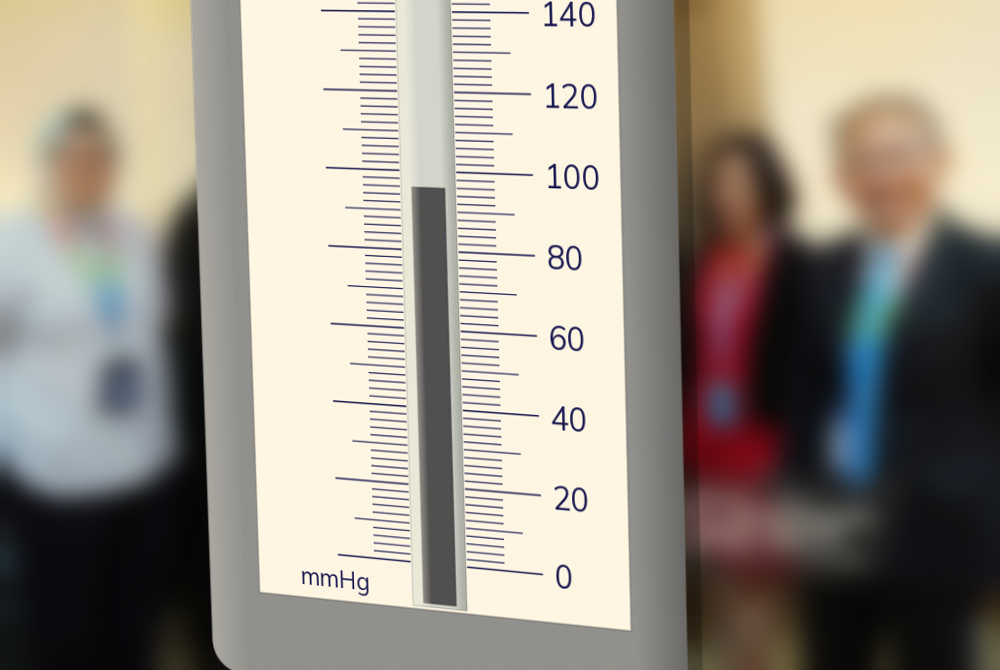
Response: 96 mmHg
